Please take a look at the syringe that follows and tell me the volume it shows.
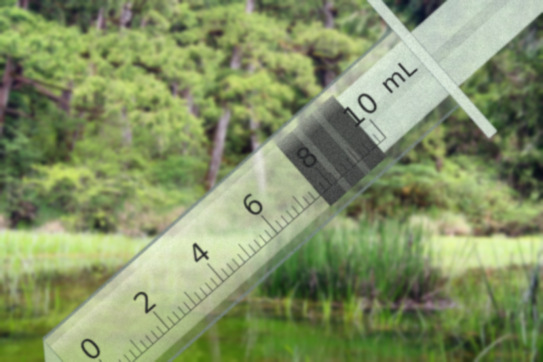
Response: 7.6 mL
